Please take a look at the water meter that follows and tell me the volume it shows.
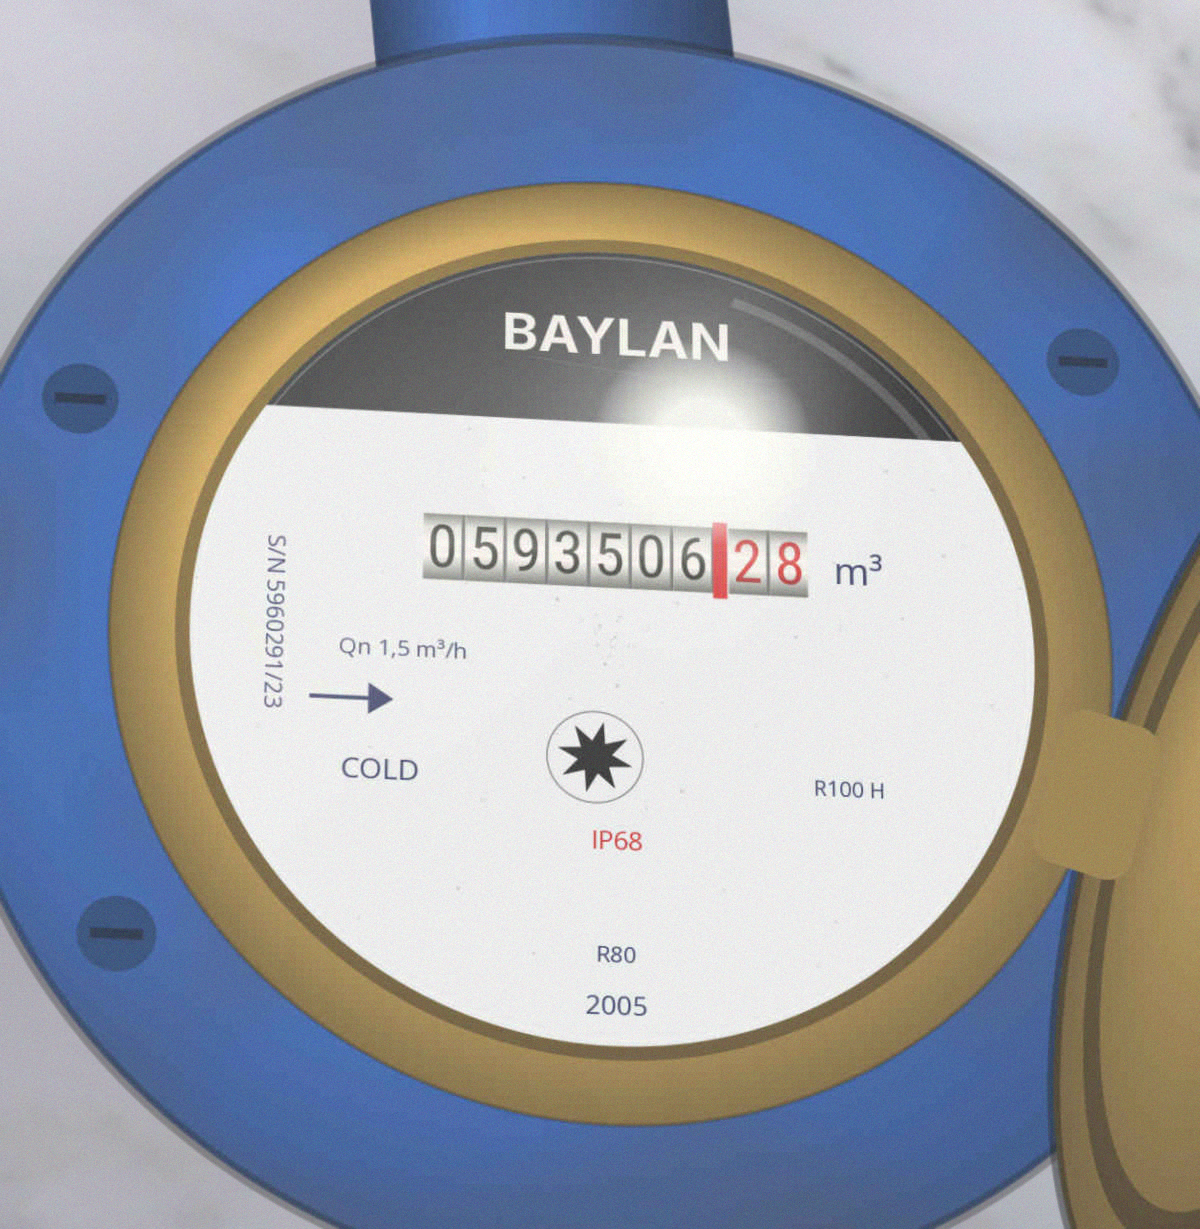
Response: 593506.28 m³
